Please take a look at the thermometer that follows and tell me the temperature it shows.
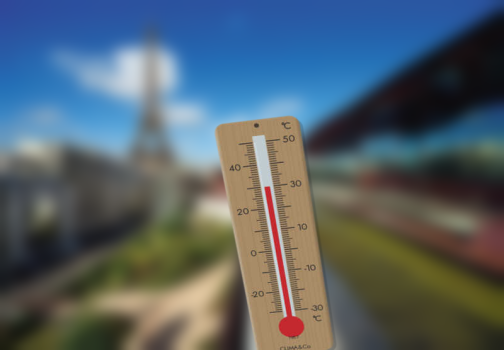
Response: 30 °C
